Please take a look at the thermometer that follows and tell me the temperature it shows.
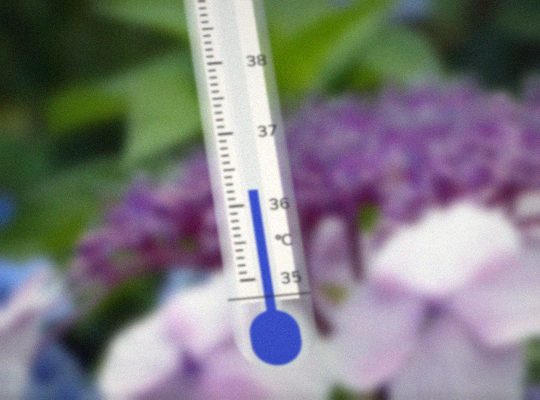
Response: 36.2 °C
